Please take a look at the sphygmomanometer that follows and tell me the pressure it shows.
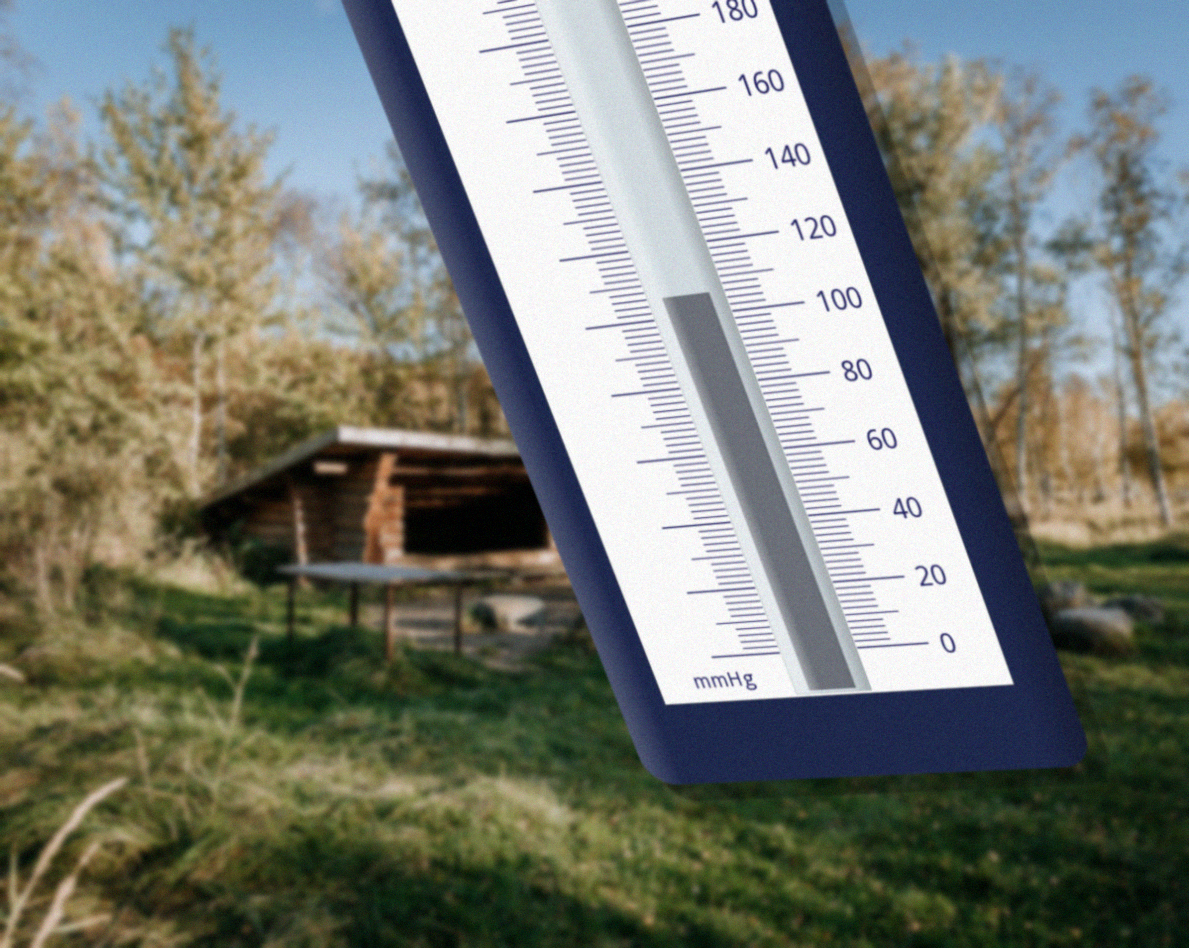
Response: 106 mmHg
